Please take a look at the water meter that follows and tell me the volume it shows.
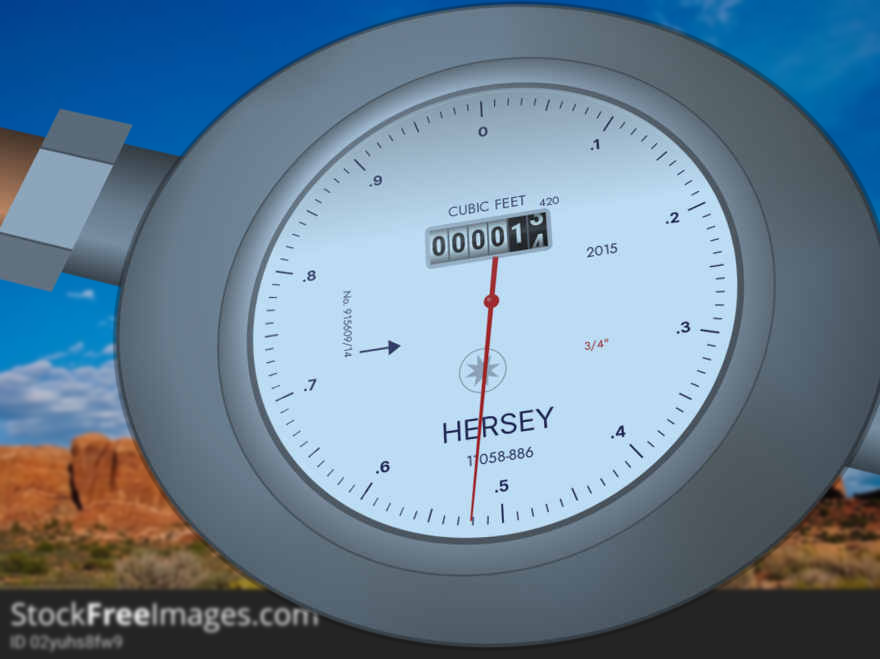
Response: 13.52 ft³
